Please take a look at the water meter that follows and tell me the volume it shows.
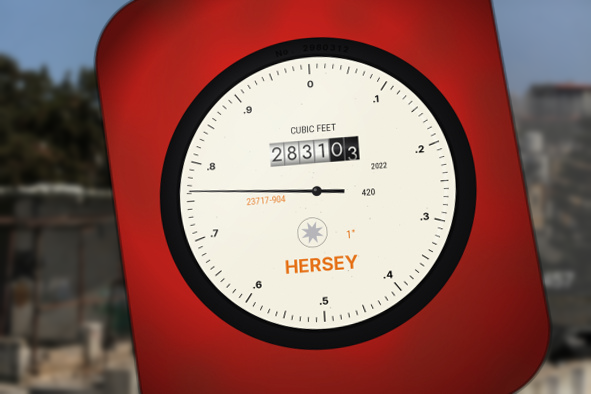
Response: 283102.76 ft³
